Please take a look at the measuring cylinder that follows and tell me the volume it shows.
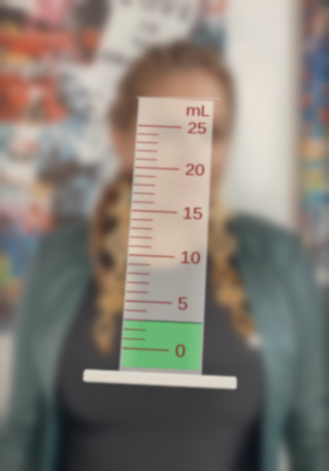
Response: 3 mL
